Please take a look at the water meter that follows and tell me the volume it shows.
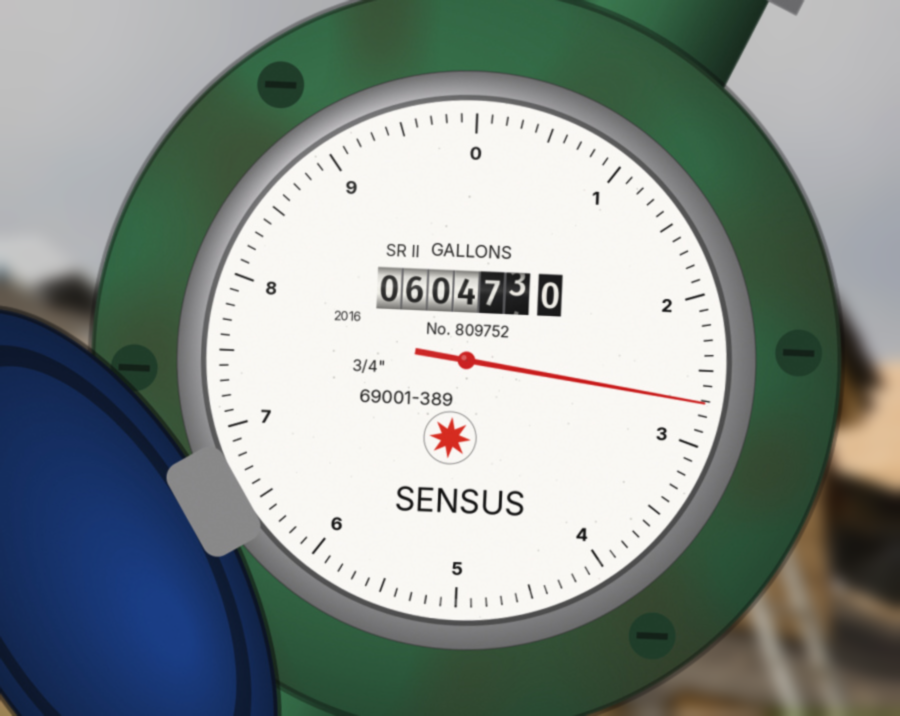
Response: 604732.7 gal
